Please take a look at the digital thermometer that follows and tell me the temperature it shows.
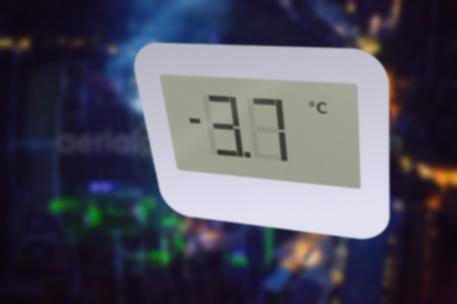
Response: -3.7 °C
